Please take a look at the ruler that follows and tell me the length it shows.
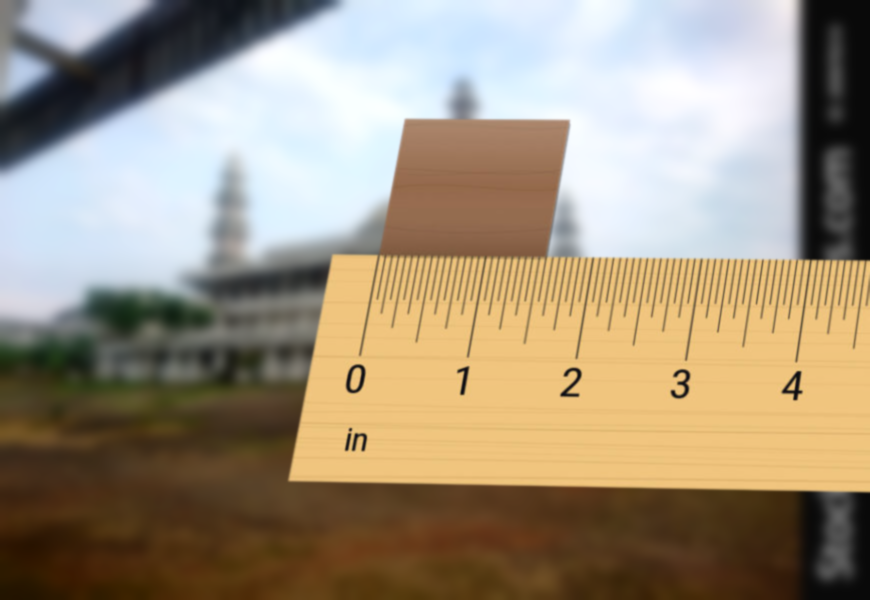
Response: 1.5625 in
